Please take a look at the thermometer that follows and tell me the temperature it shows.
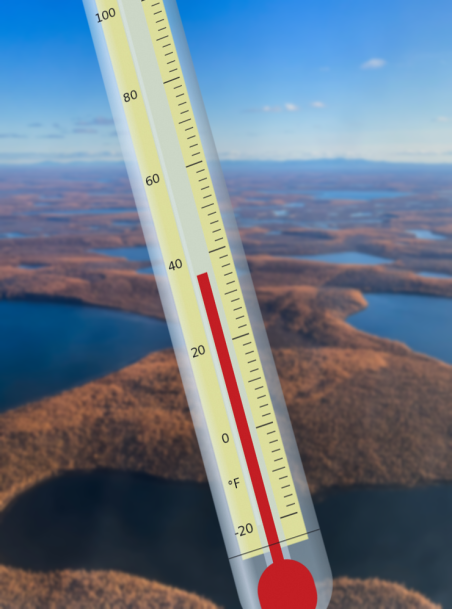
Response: 36 °F
